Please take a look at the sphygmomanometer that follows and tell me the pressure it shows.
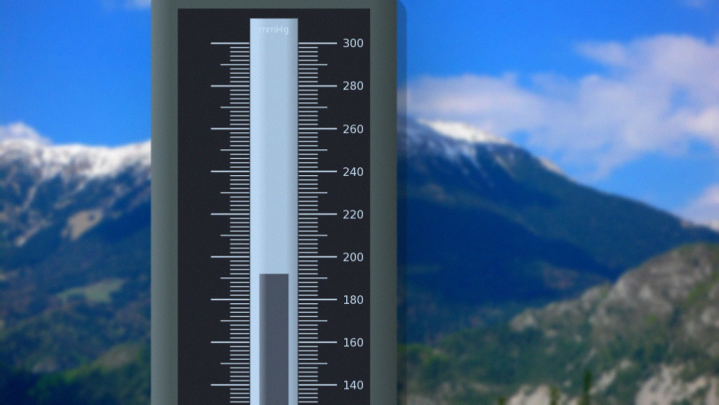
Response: 192 mmHg
